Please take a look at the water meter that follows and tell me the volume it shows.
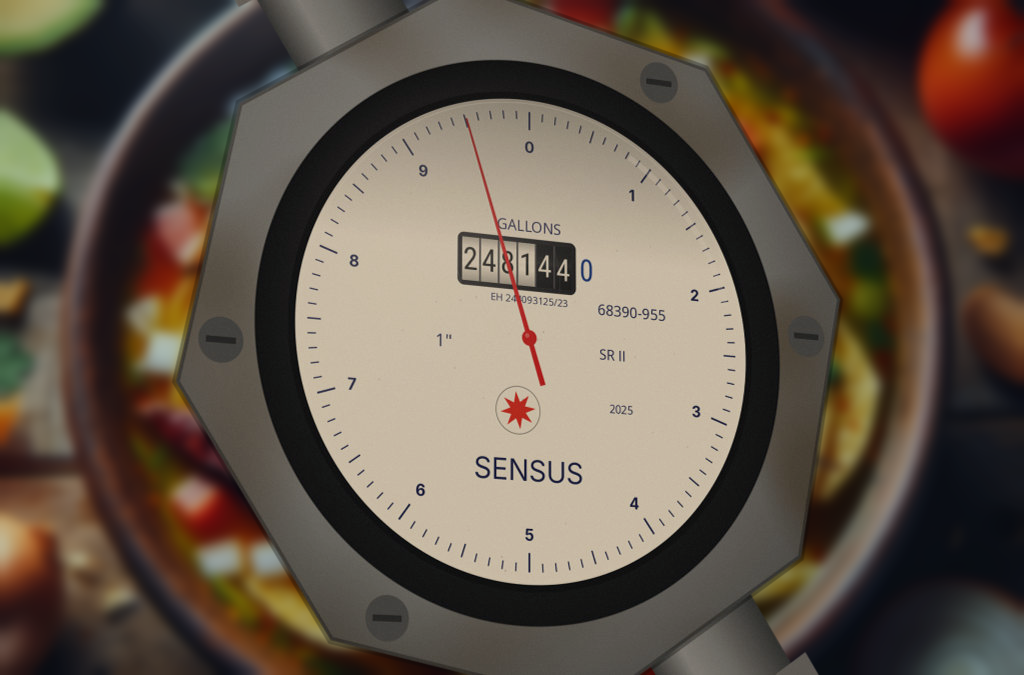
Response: 2481439.5 gal
